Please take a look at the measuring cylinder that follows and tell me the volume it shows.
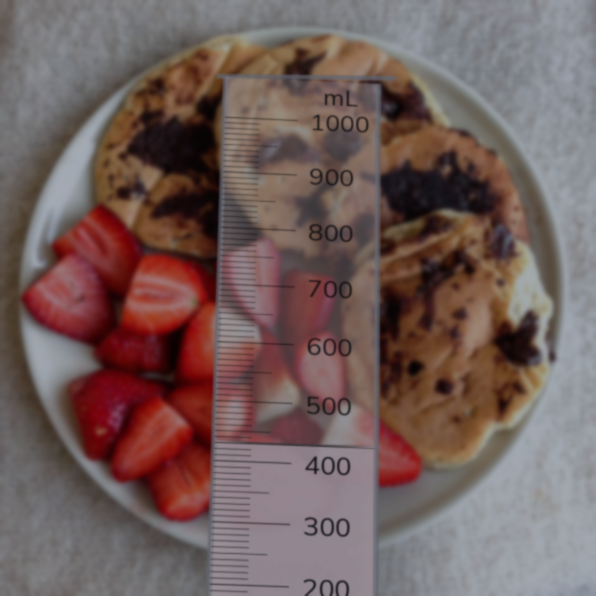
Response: 430 mL
